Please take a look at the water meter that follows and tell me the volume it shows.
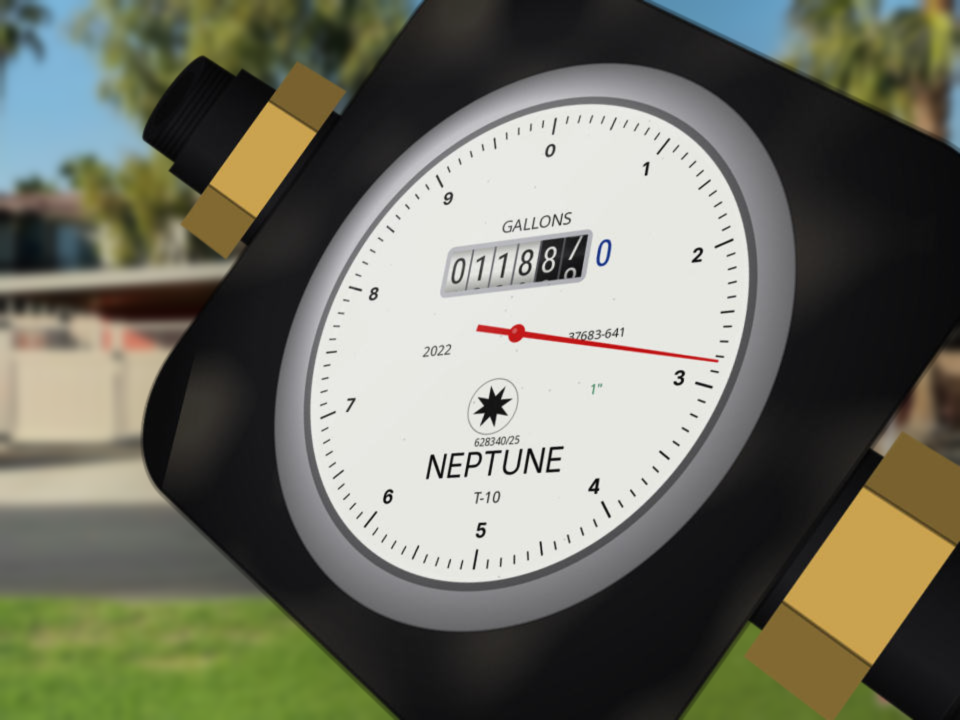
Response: 118872.8 gal
